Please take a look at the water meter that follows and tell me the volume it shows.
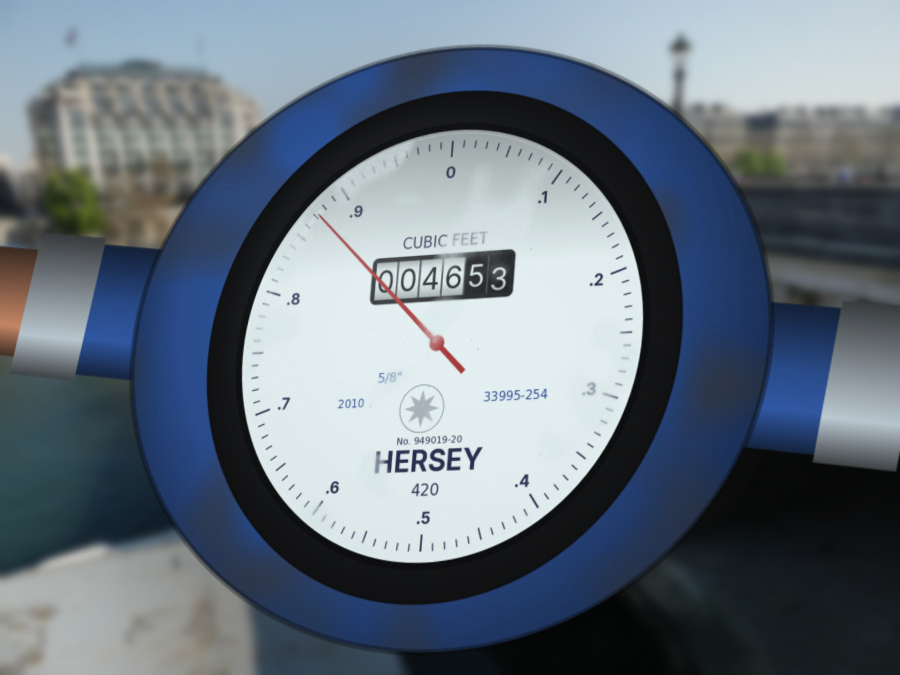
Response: 4652.87 ft³
